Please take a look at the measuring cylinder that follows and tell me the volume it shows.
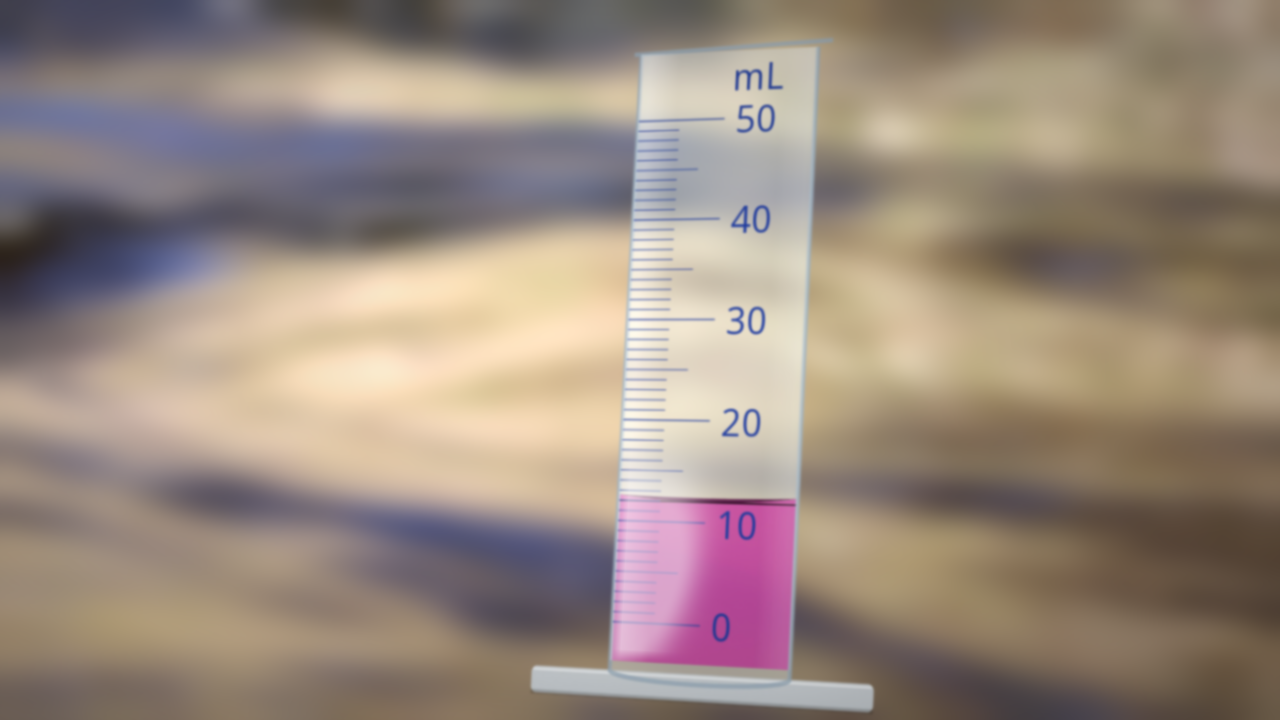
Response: 12 mL
